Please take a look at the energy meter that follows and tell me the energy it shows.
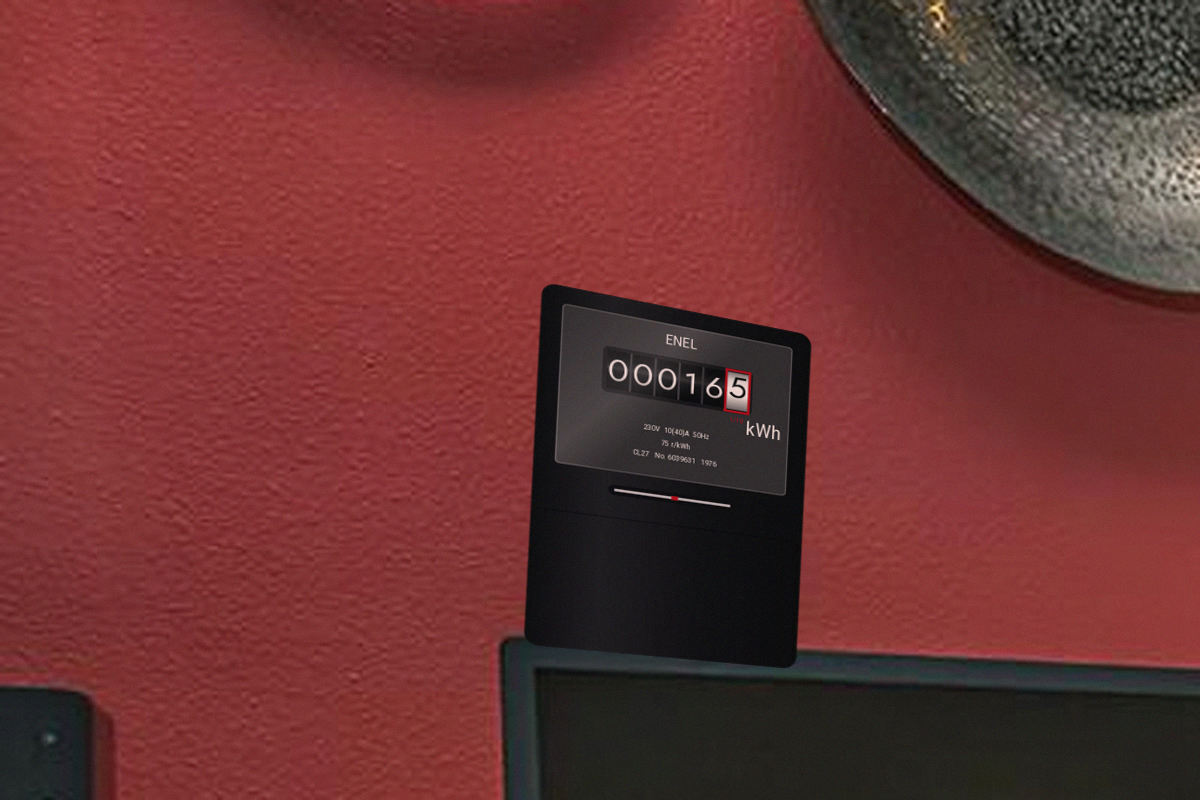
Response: 16.5 kWh
